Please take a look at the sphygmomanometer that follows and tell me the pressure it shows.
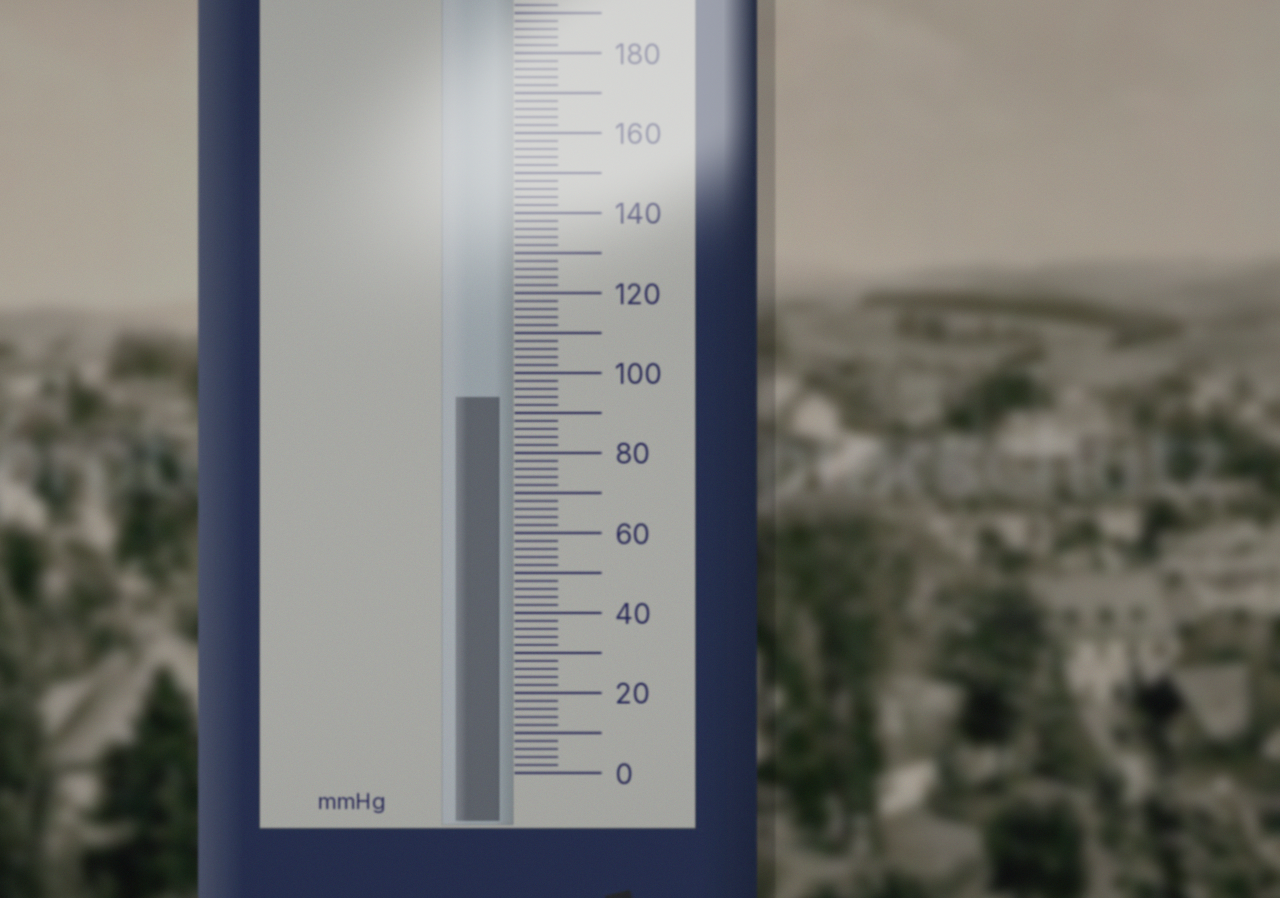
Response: 94 mmHg
